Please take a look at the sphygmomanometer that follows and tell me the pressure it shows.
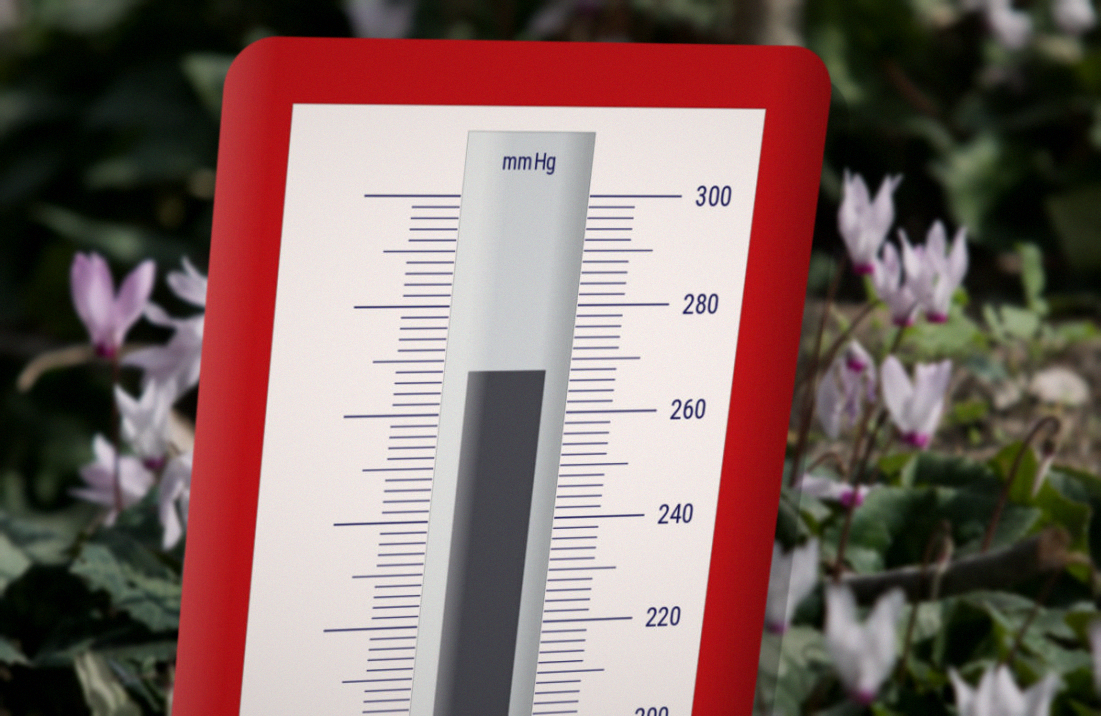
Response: 268 mmHg
